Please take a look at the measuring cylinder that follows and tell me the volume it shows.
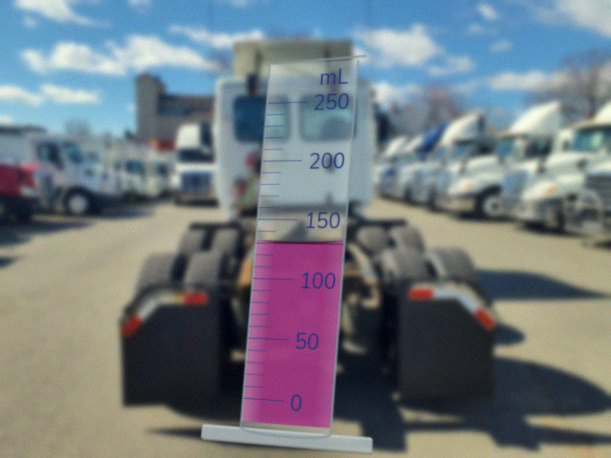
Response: 130 mL
